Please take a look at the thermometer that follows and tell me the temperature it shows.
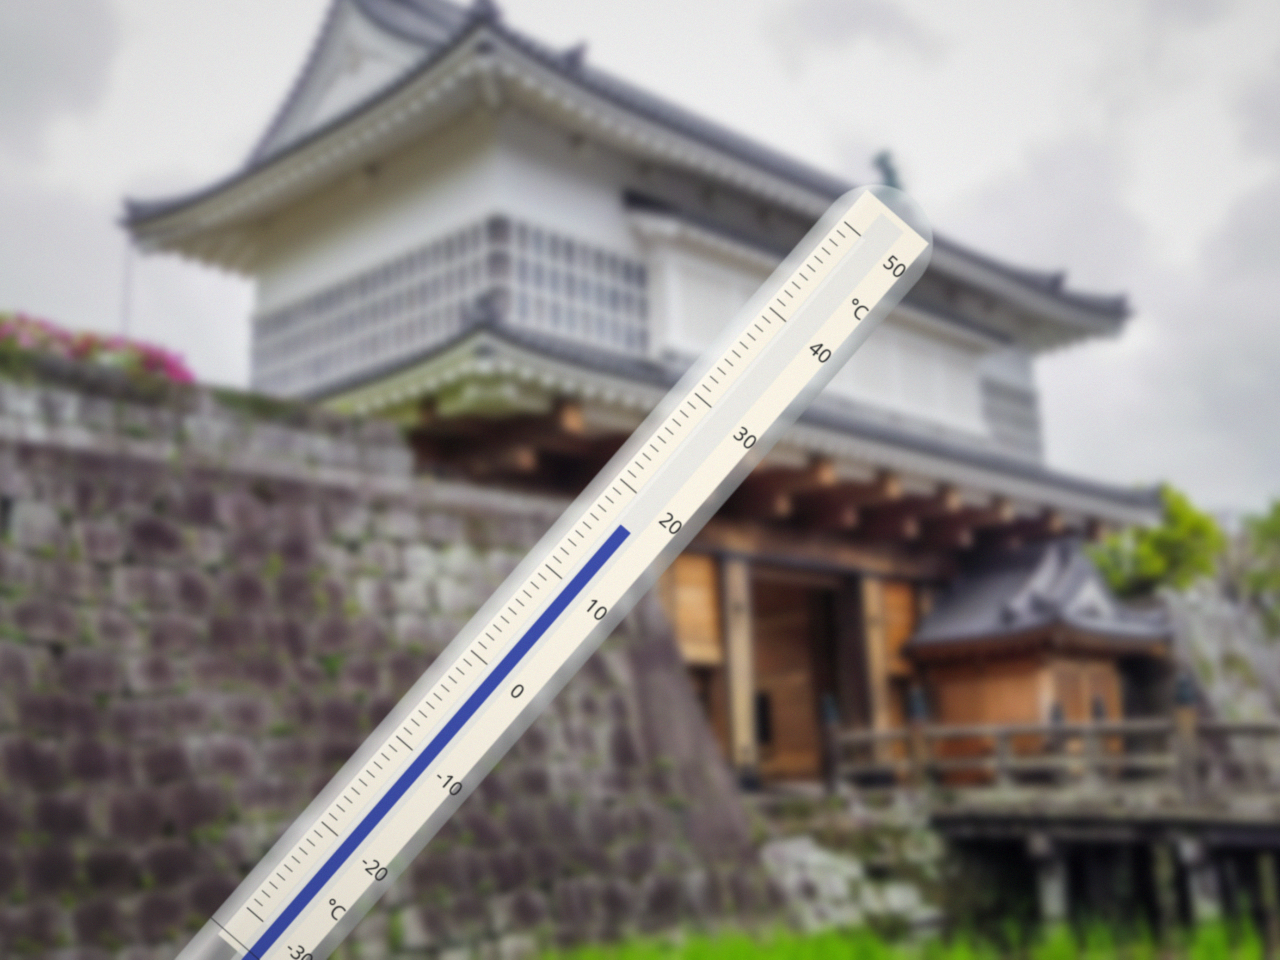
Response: 17 °C
